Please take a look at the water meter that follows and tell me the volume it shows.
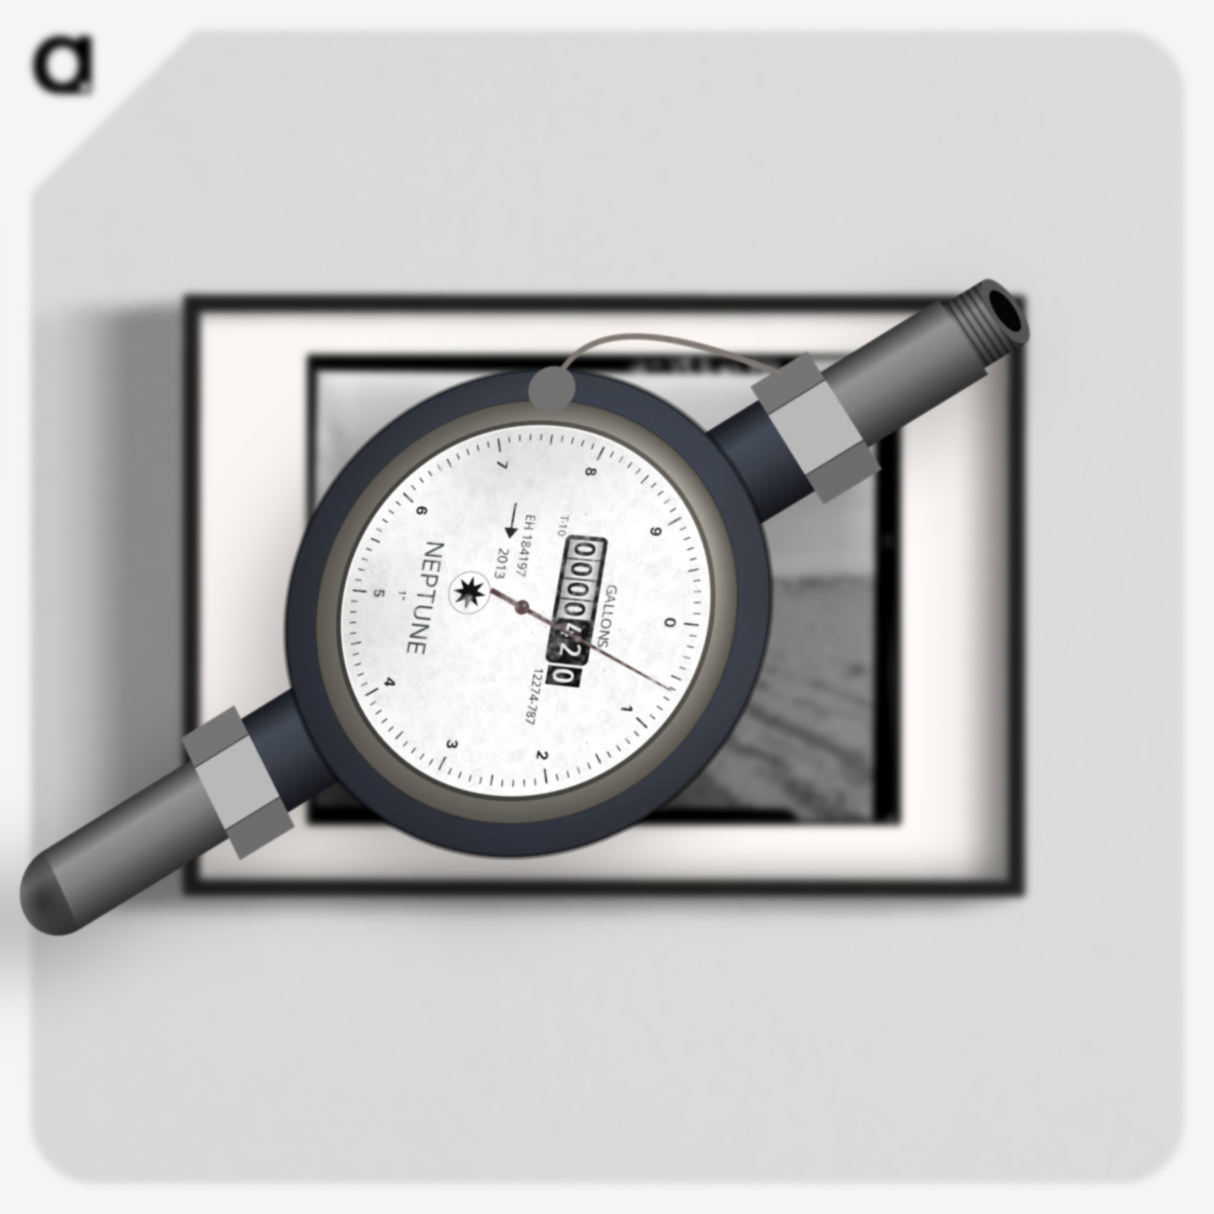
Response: 420.6 gal
